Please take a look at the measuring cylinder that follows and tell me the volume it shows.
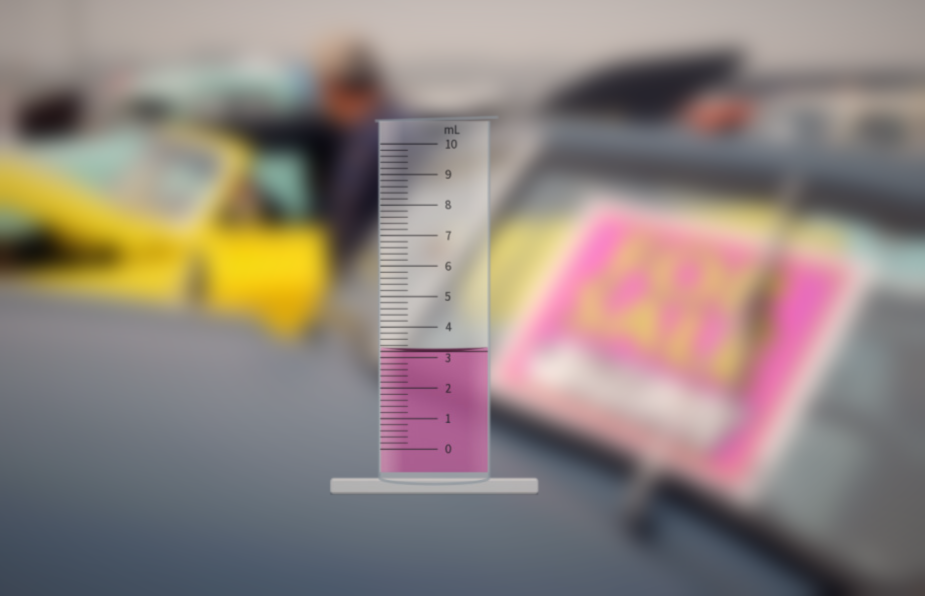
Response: 3.2 mL
